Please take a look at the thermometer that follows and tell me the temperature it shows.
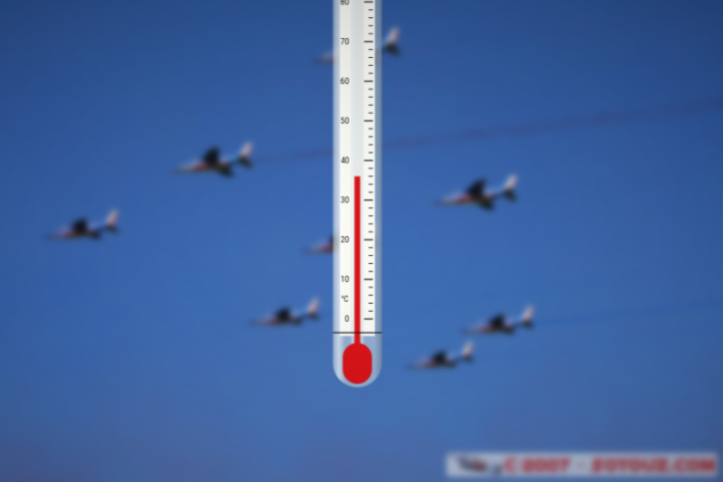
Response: 36 °C
